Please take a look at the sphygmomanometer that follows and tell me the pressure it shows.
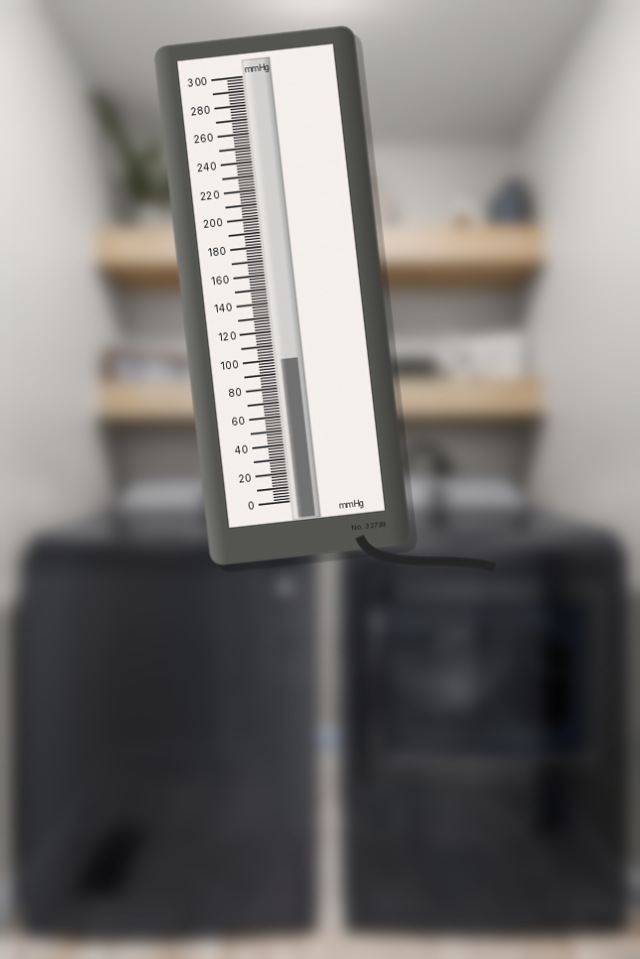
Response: 100 mmHg
